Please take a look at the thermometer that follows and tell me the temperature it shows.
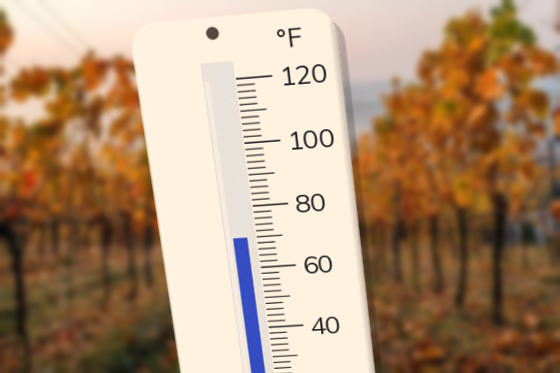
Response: 70 °F
